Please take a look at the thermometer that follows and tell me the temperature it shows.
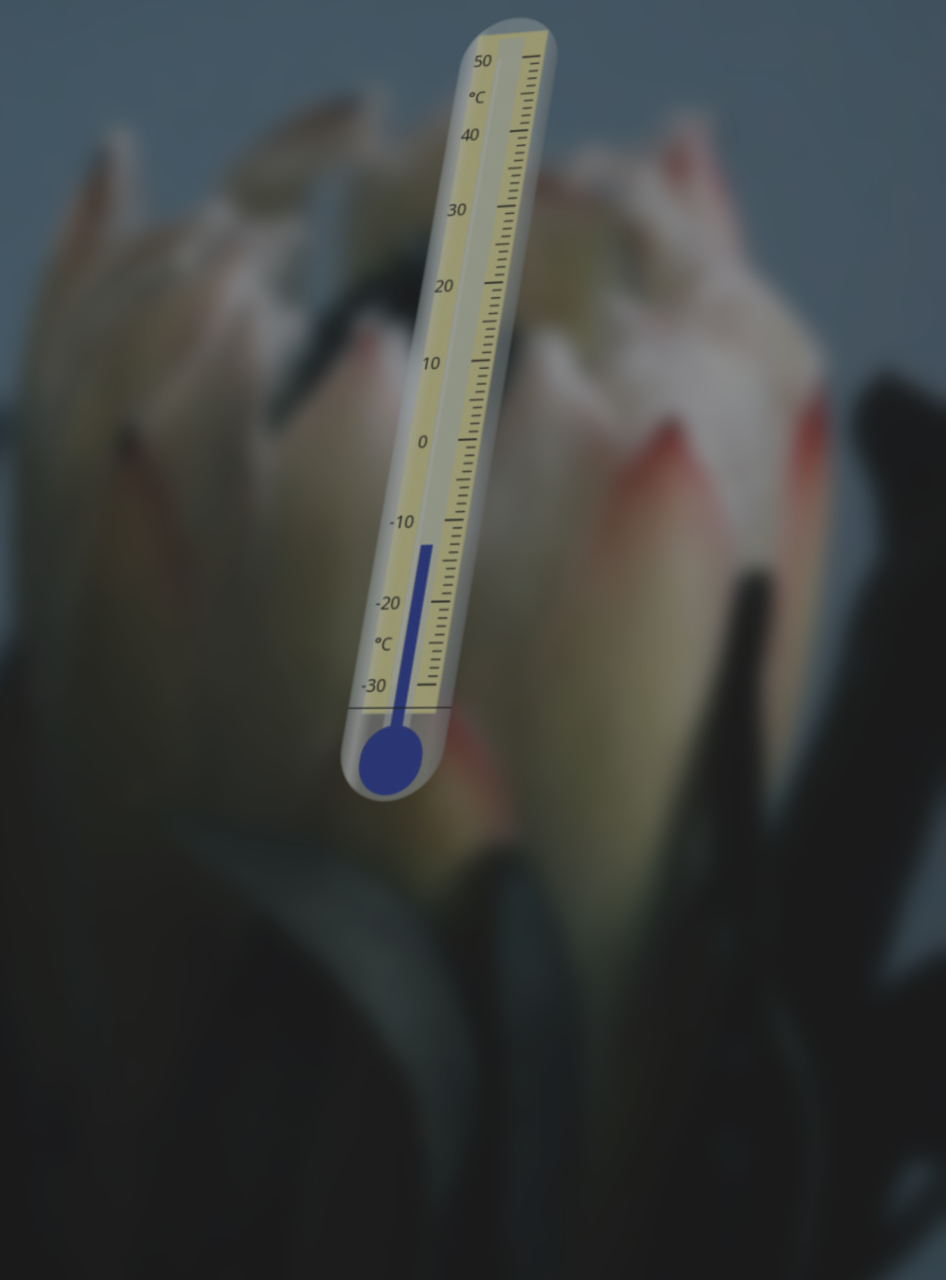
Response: -13 °C
